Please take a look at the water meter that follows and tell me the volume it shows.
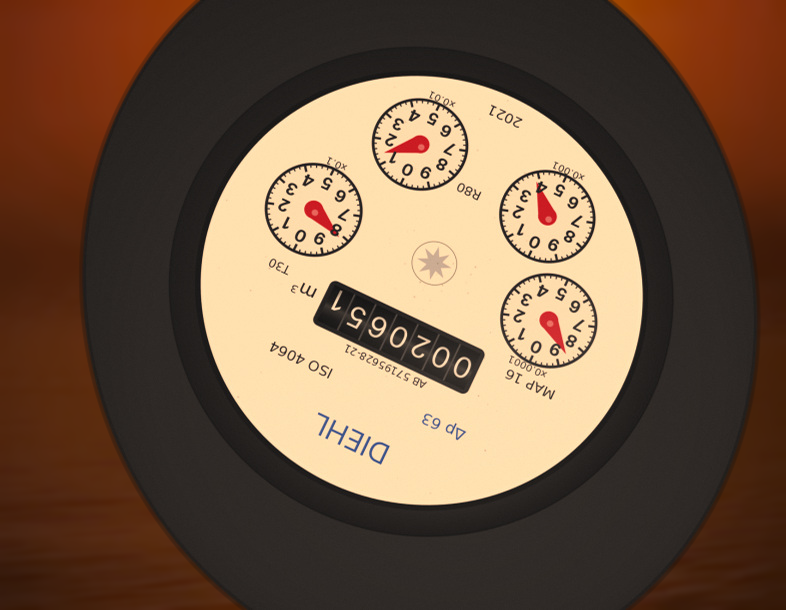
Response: 20650.8138 m³
